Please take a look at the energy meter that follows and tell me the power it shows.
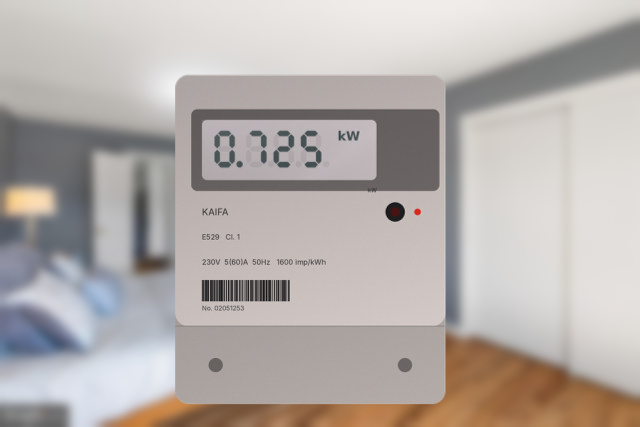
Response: 0.725 kW
